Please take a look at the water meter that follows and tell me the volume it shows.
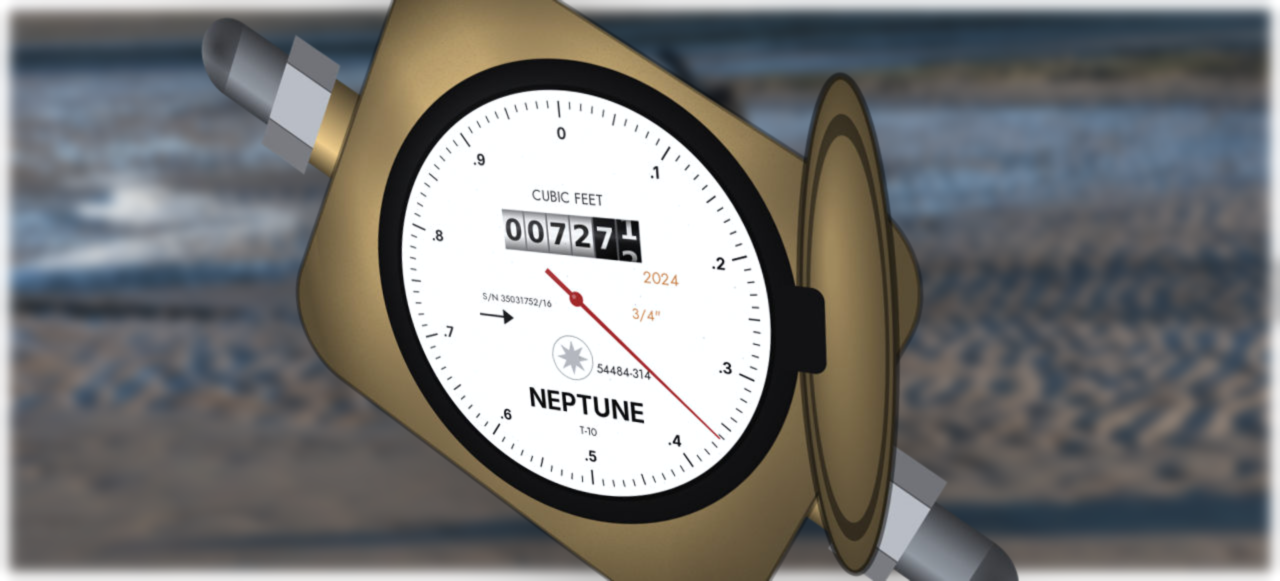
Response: 7271.36 ft³
